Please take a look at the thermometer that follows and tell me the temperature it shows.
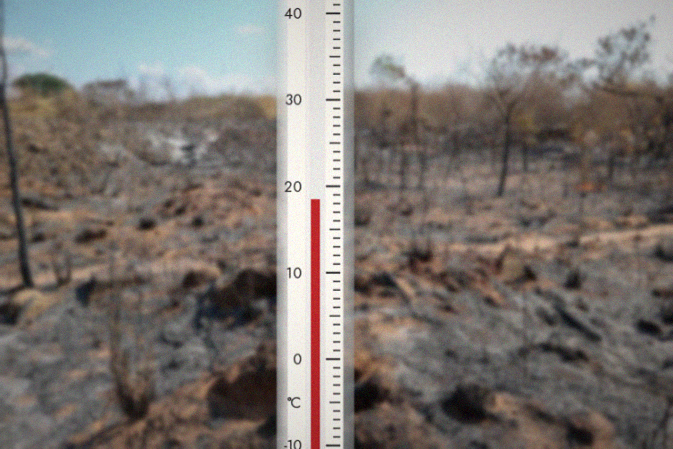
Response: 18.5 °C
